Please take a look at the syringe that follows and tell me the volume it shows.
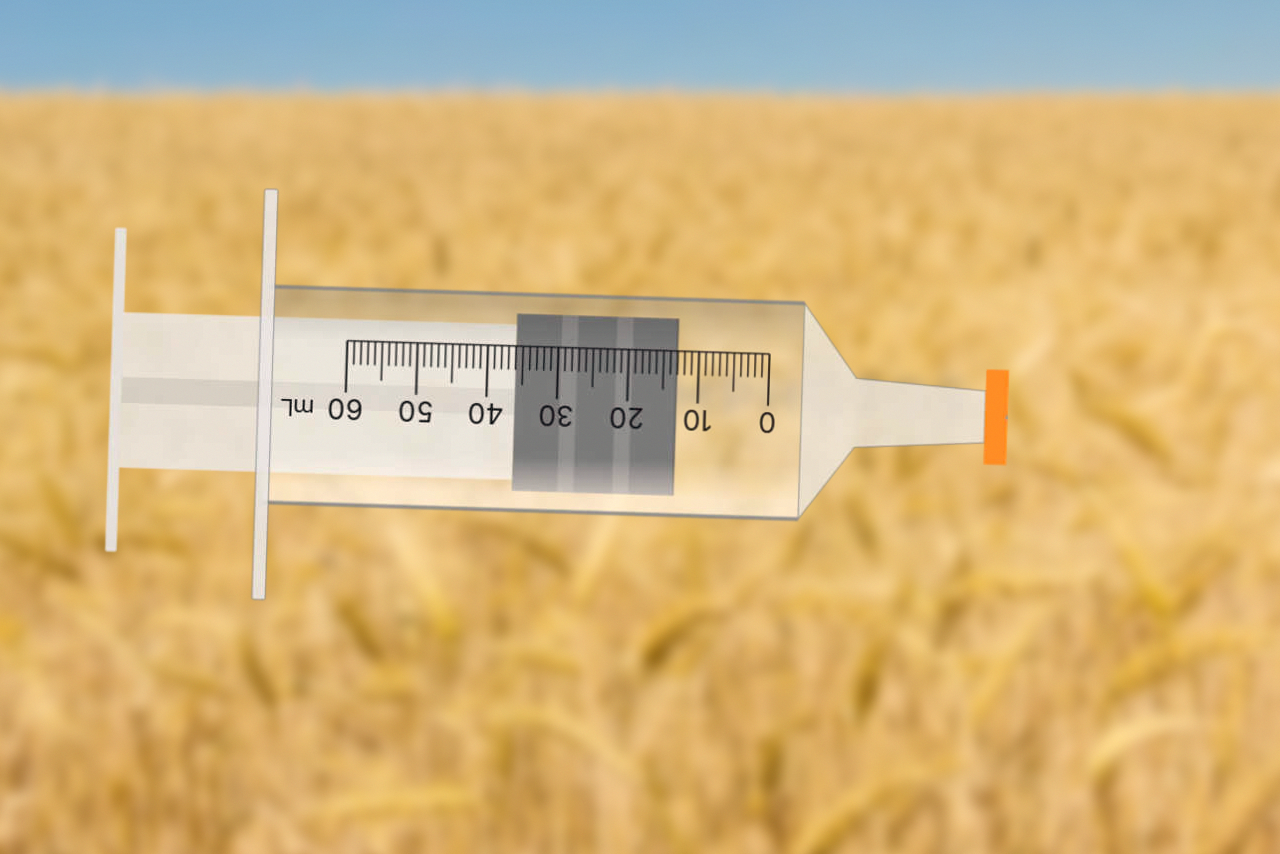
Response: 13 mL
